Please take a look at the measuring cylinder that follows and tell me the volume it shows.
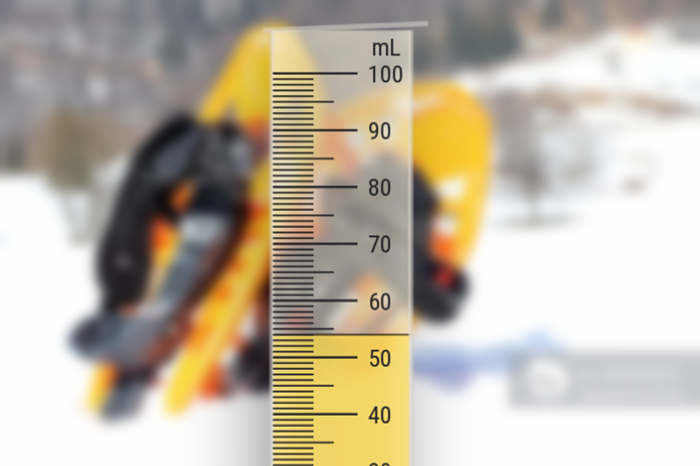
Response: 54 mL
